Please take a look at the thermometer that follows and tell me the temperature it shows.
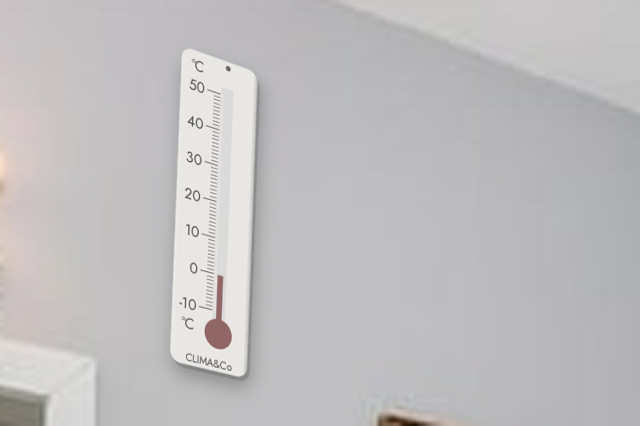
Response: 0 °C
